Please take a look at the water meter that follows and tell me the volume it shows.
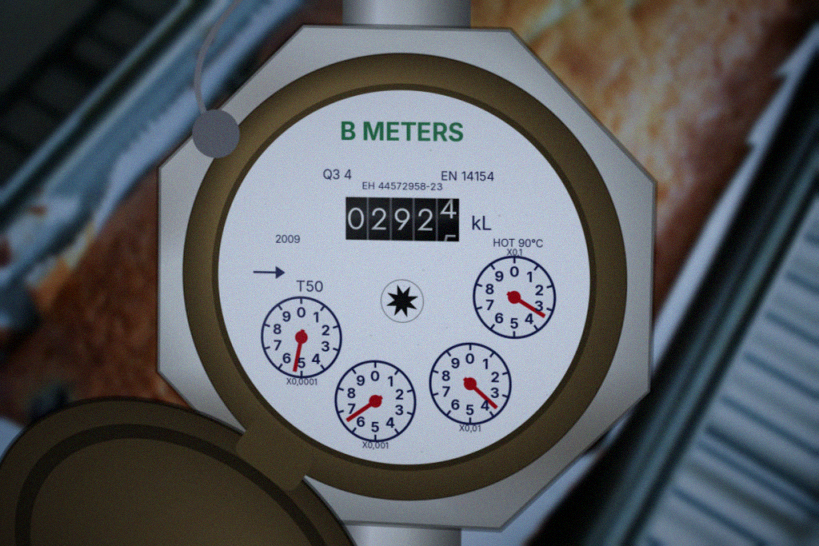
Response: 2924.3365 kL
